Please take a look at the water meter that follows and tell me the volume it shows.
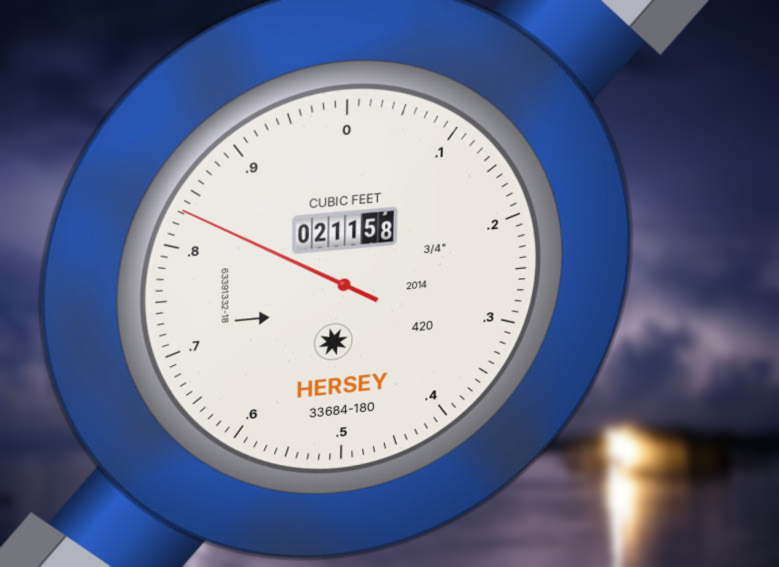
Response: 21157.83 ft³
